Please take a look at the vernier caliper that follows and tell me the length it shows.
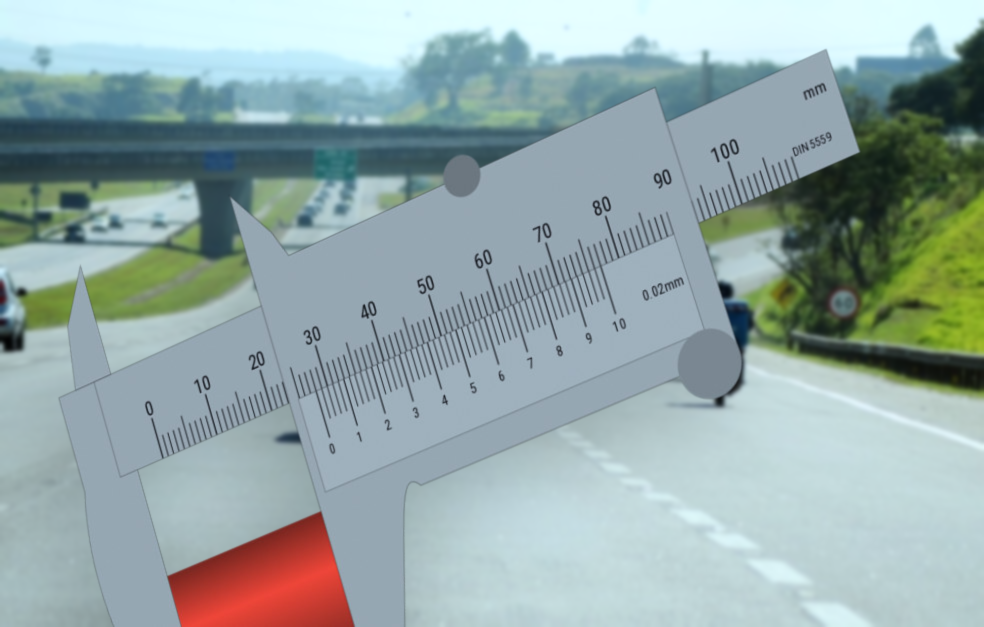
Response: 28.0 mm
